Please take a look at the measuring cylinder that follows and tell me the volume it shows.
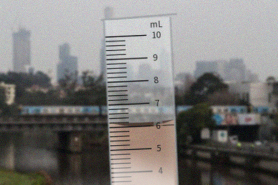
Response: 6 mL
